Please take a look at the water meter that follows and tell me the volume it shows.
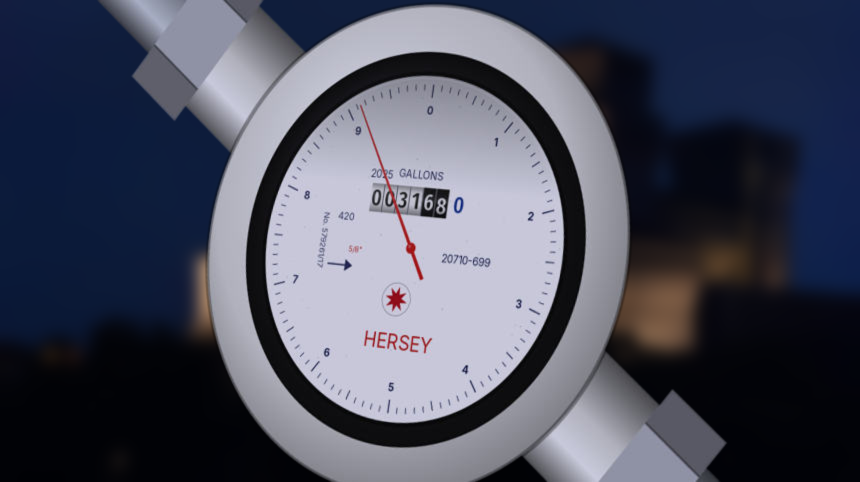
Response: 31679.1 gal
